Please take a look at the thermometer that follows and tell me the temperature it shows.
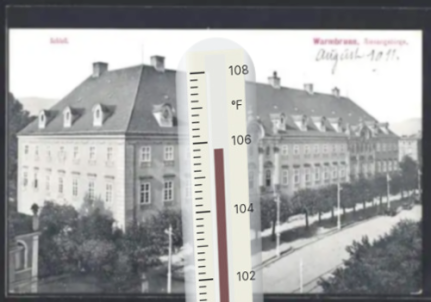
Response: 105.8 °F
